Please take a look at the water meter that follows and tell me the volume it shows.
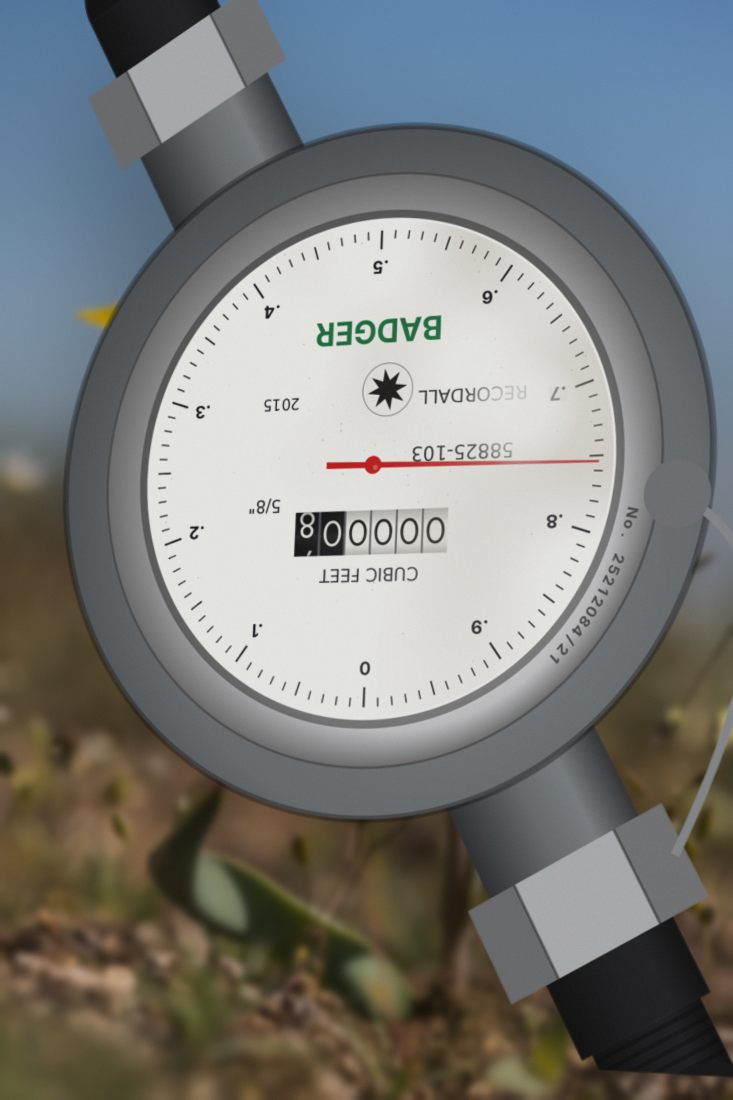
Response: 7.75 ft³
